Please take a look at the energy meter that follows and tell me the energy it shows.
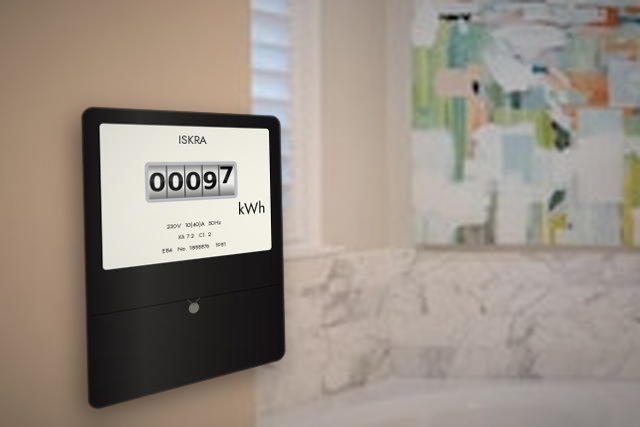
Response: 97 kWh
